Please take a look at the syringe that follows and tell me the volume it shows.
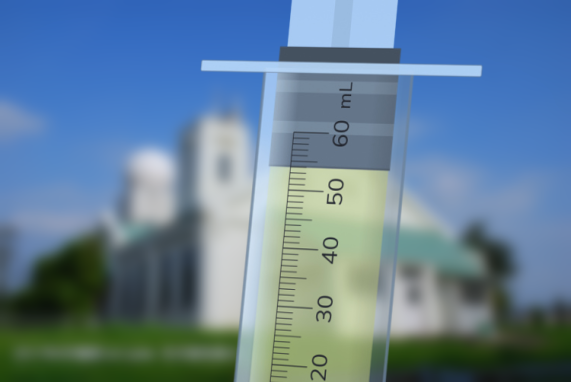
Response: 54 mL
